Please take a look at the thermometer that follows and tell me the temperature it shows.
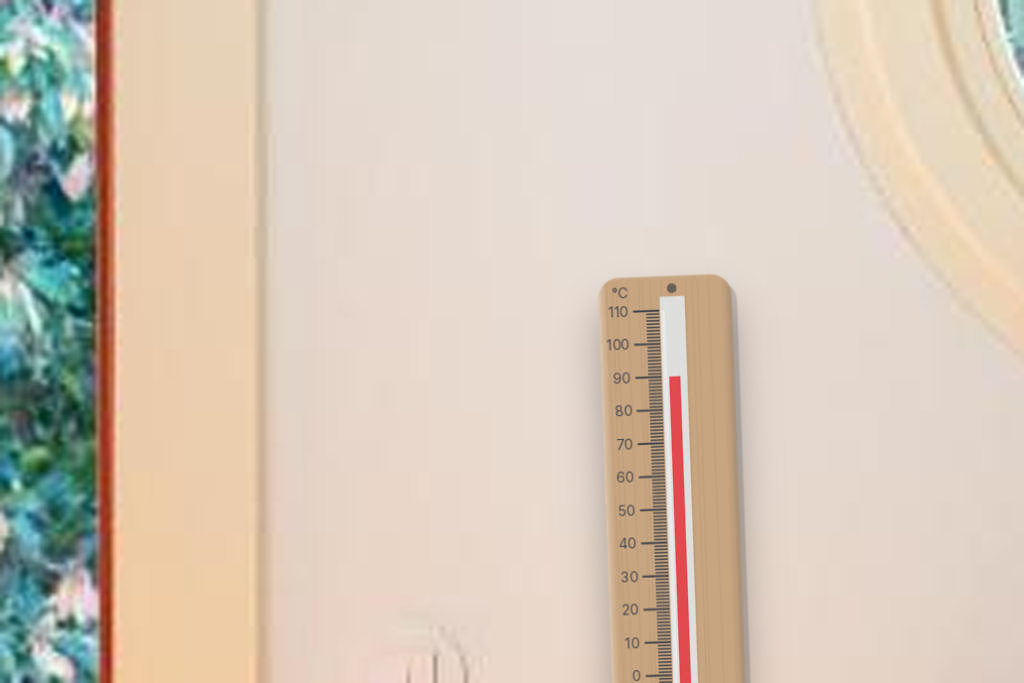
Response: 90 °C
